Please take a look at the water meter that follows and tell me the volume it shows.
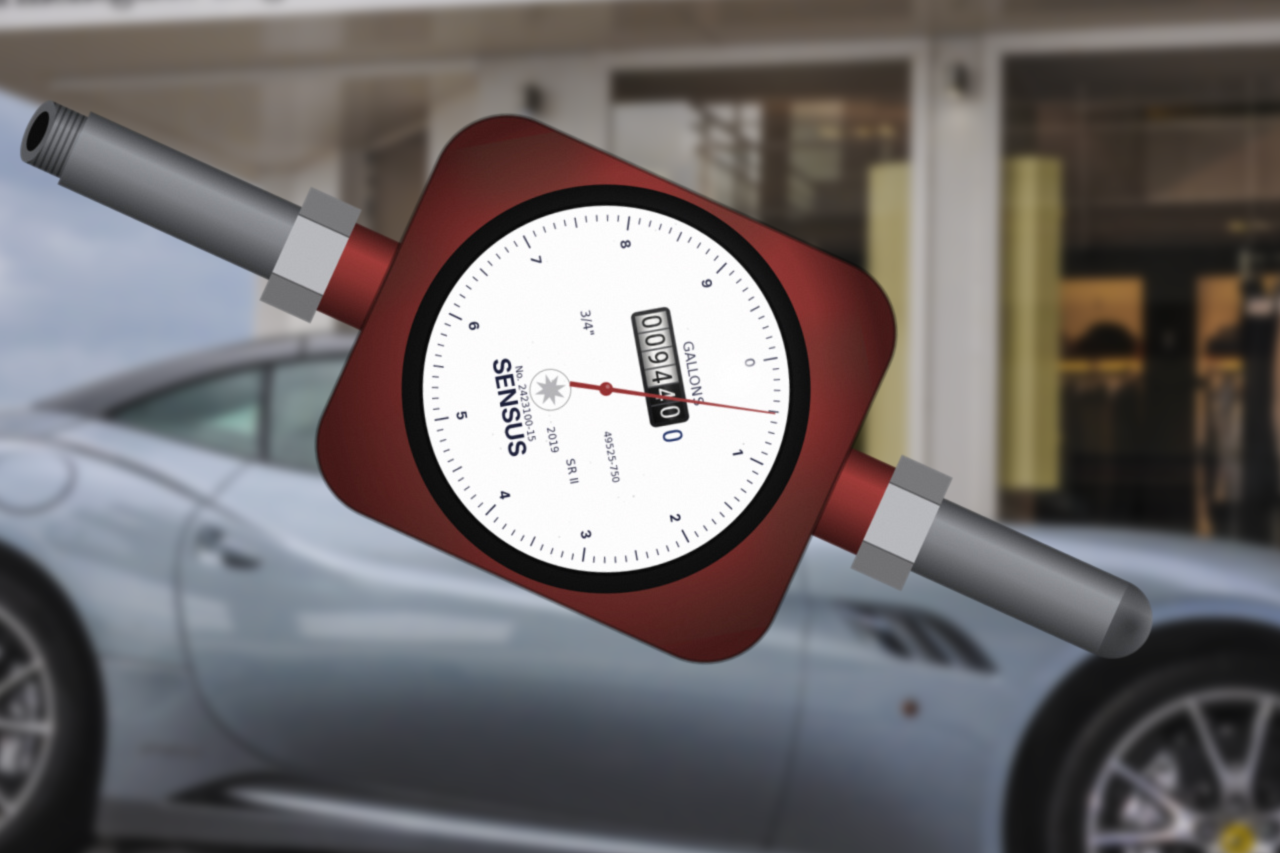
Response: 94400.5 gal
